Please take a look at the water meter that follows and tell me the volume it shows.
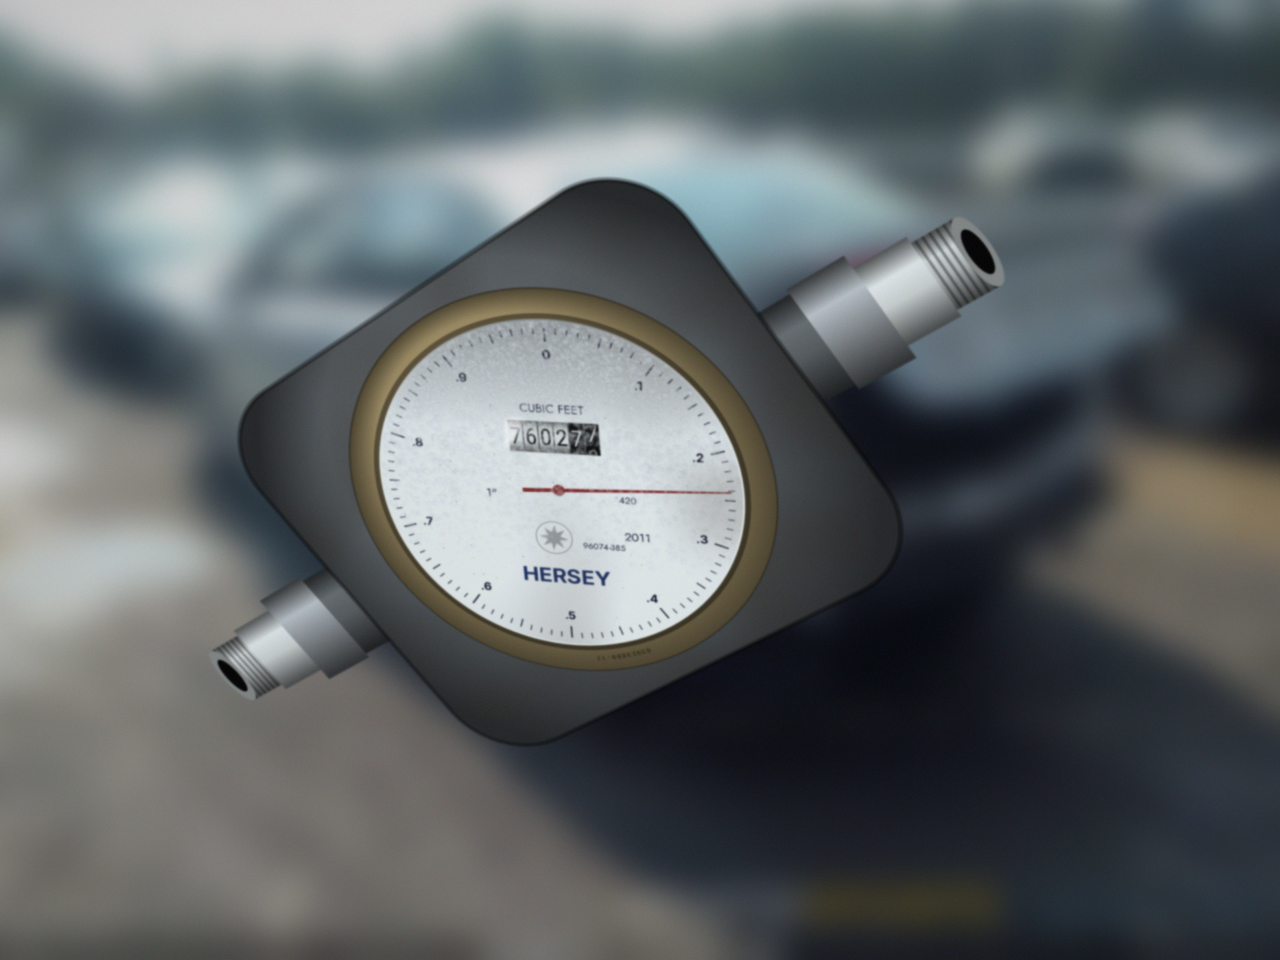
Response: 760277.24 ft³
